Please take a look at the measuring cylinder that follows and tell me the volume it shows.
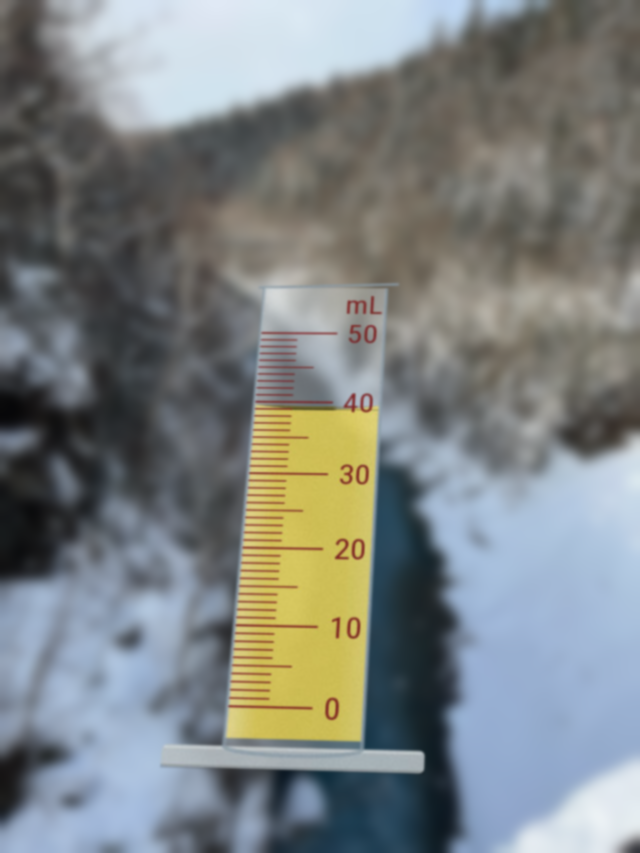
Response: 39 mL
